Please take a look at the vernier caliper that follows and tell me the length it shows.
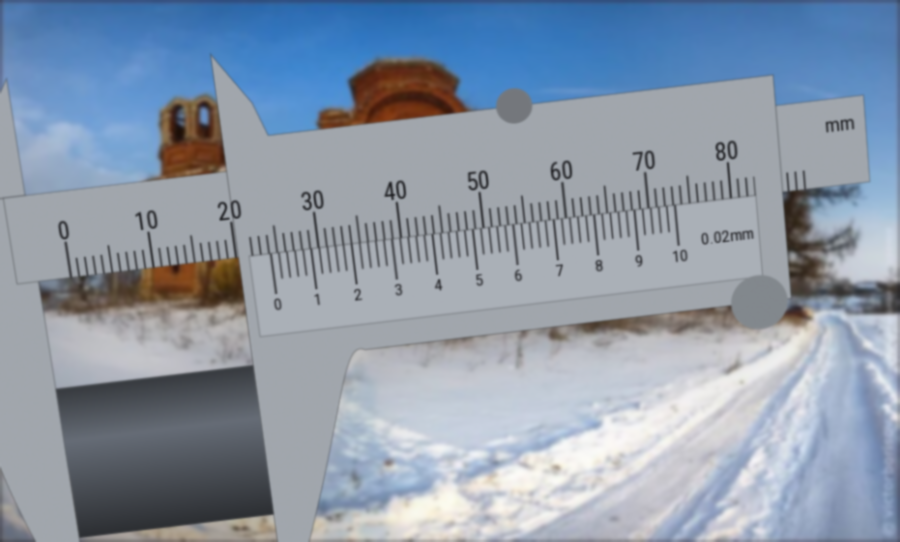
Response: 24.2 mm
